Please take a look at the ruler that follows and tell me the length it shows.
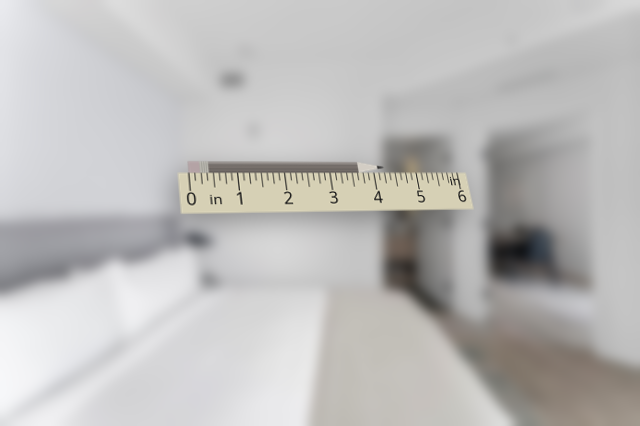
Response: 4.25 in
